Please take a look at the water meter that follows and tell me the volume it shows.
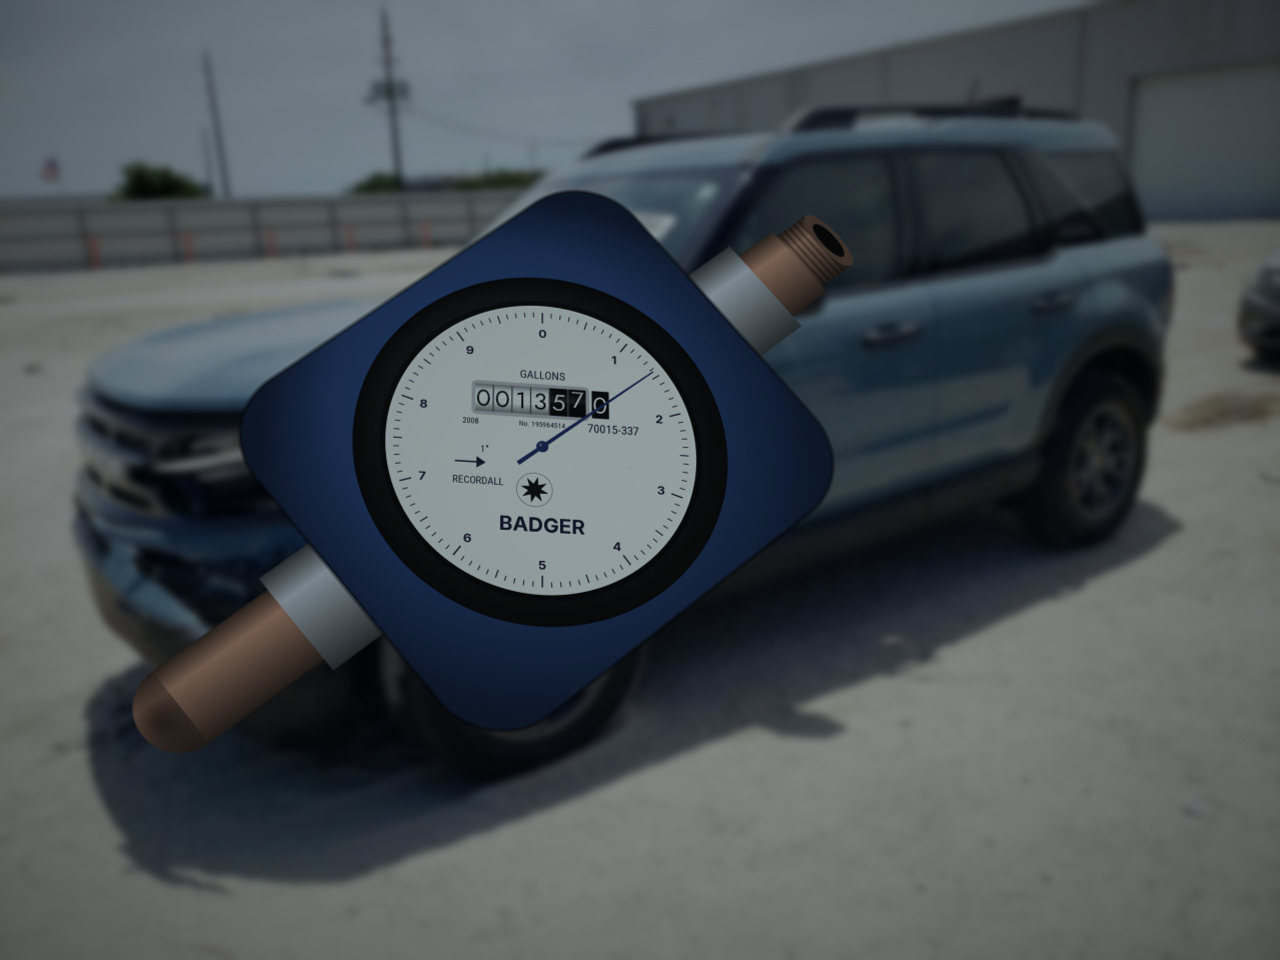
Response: 13571.4 gal
